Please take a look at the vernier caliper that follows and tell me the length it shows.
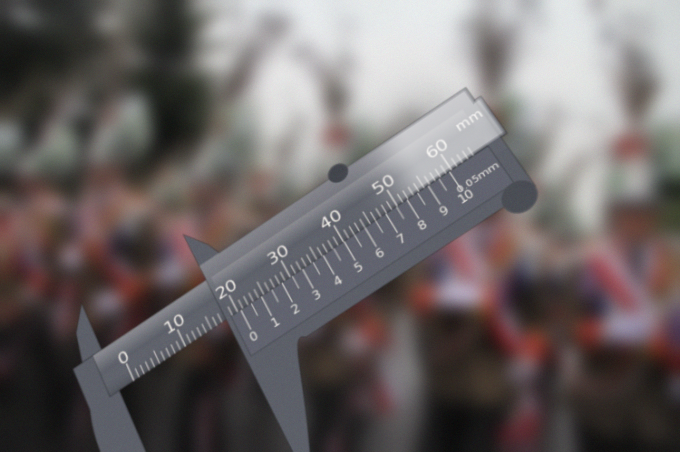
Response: 20.6 mm
